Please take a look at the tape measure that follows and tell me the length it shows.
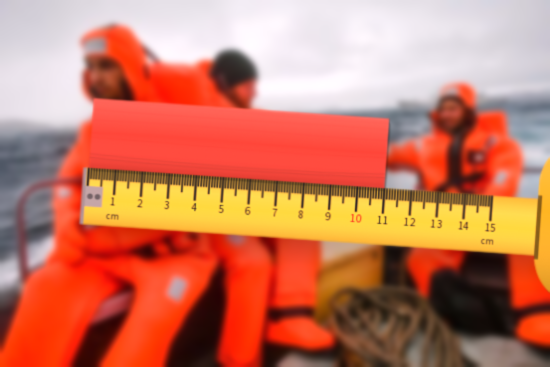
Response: 11 cm
